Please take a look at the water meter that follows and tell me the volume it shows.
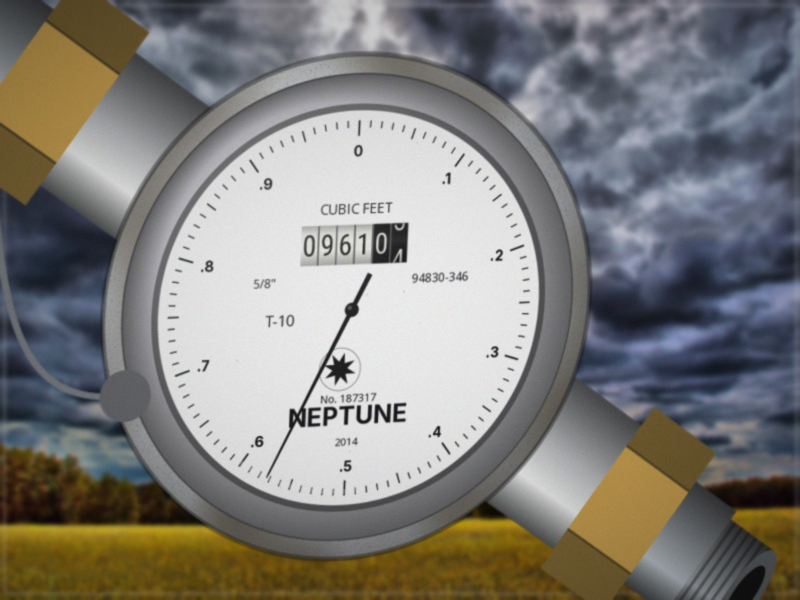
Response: 96103.57 ft³
